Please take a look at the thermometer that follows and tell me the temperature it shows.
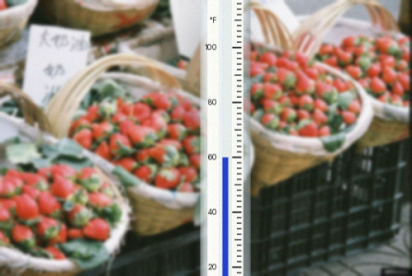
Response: 60 °F
